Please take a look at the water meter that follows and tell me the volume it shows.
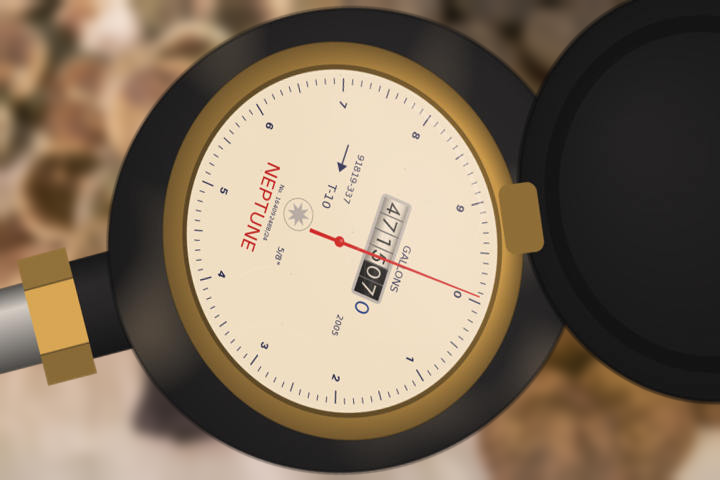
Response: 4715069.9 gal
